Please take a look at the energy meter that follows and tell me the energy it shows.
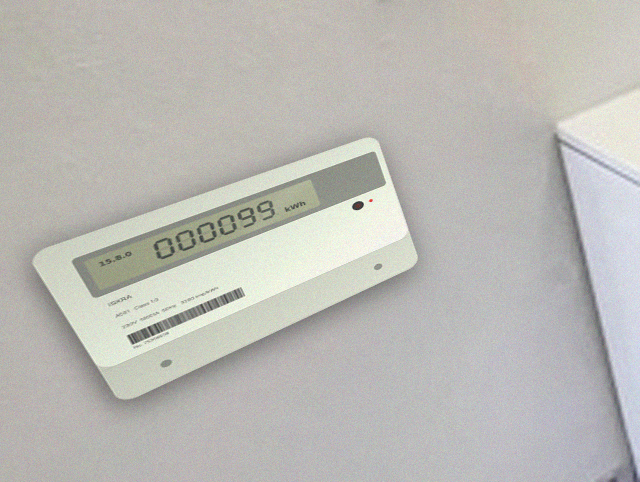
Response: 99 kWh
